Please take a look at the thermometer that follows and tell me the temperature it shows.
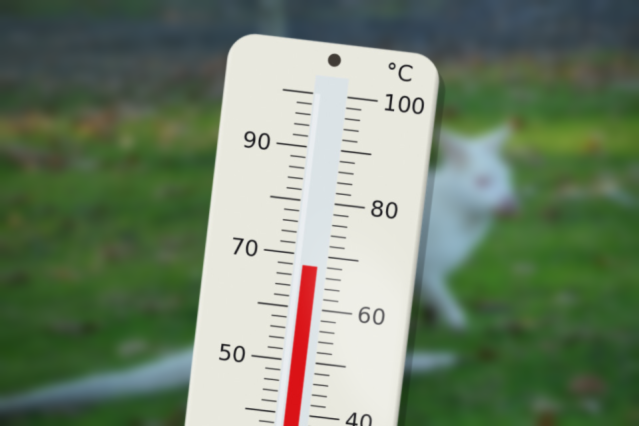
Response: 68 °C
